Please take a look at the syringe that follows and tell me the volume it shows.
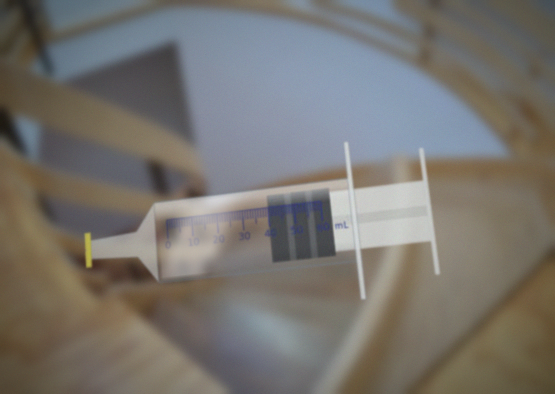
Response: 40 mL
